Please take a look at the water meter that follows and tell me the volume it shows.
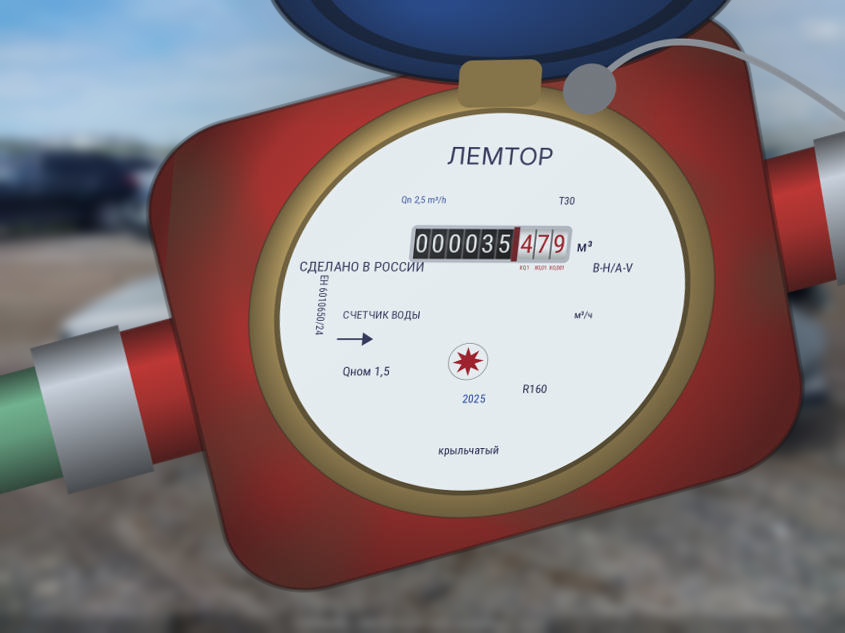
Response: 35.479 m³
